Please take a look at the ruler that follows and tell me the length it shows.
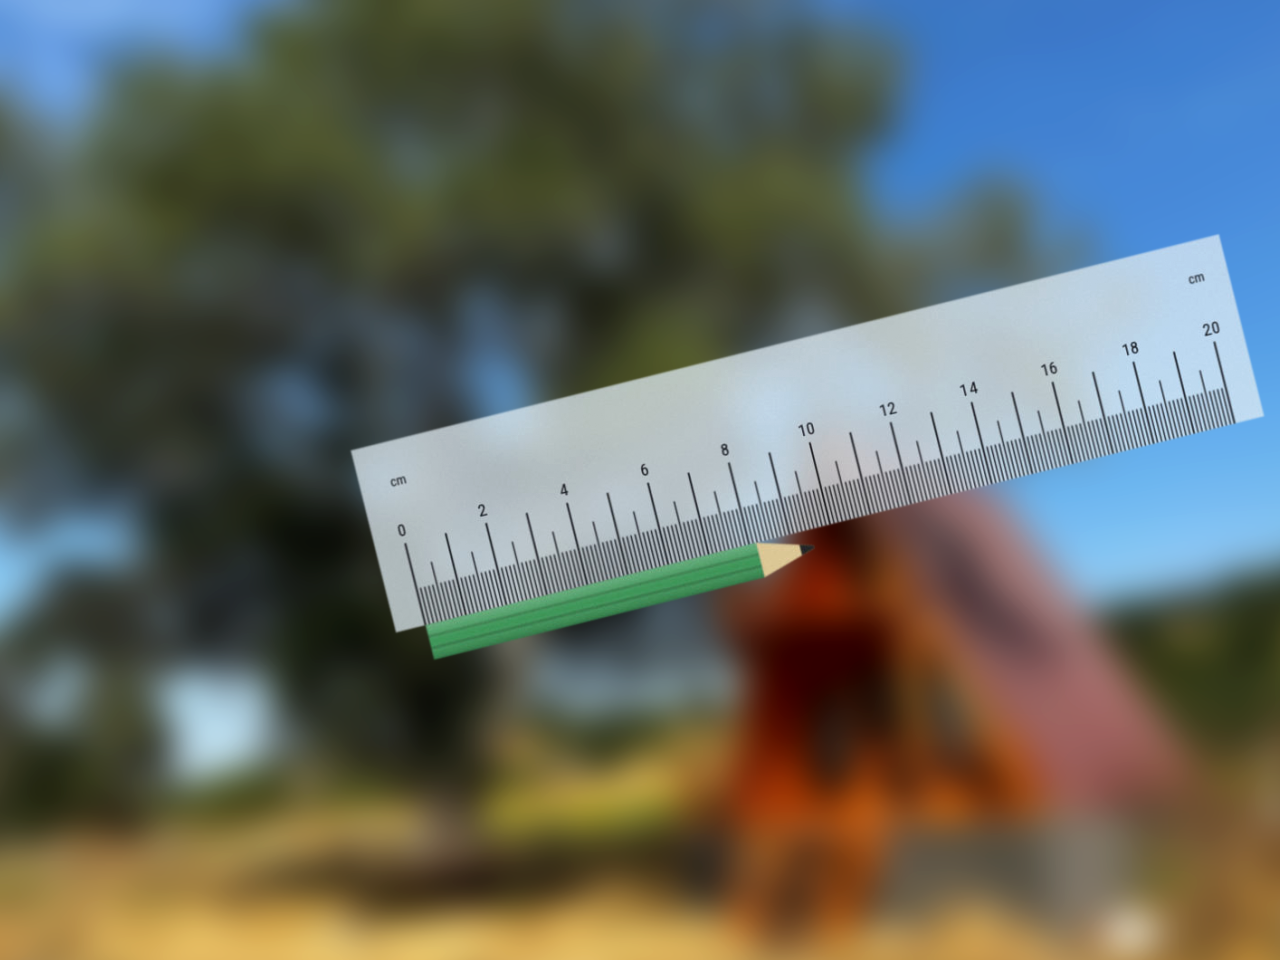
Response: 9.5 cm
